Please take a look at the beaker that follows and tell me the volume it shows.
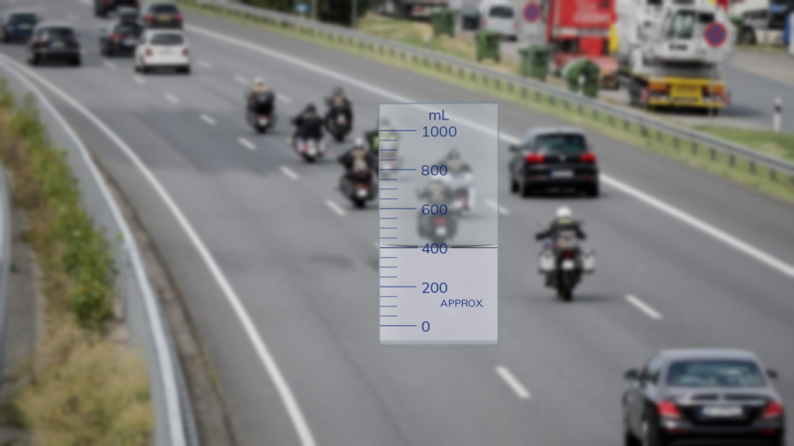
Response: 400 mL
